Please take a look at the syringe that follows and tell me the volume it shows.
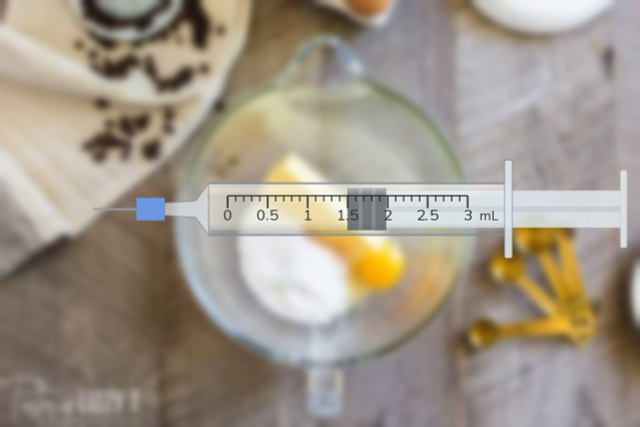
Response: 1.5 mL
